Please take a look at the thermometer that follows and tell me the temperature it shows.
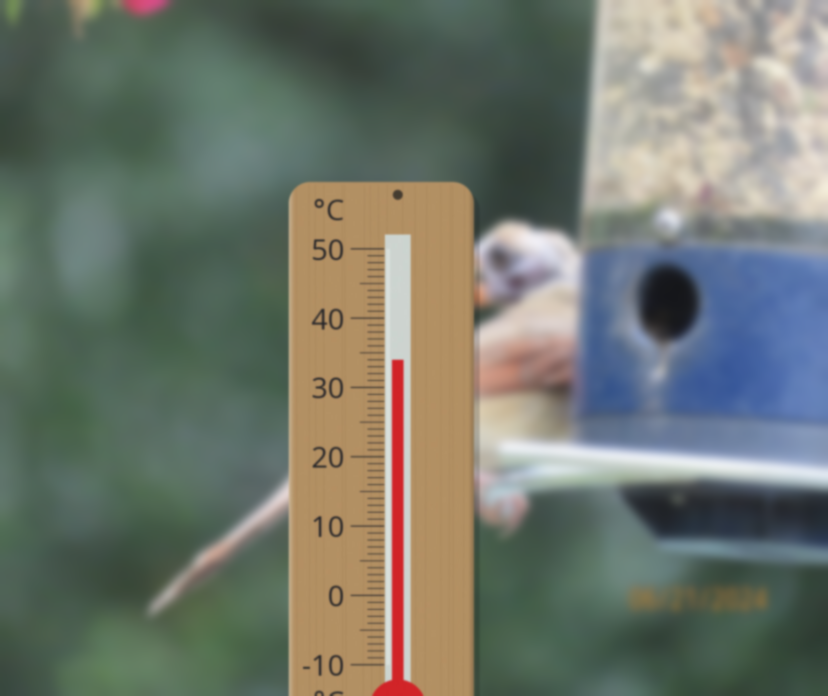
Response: 34 °C
